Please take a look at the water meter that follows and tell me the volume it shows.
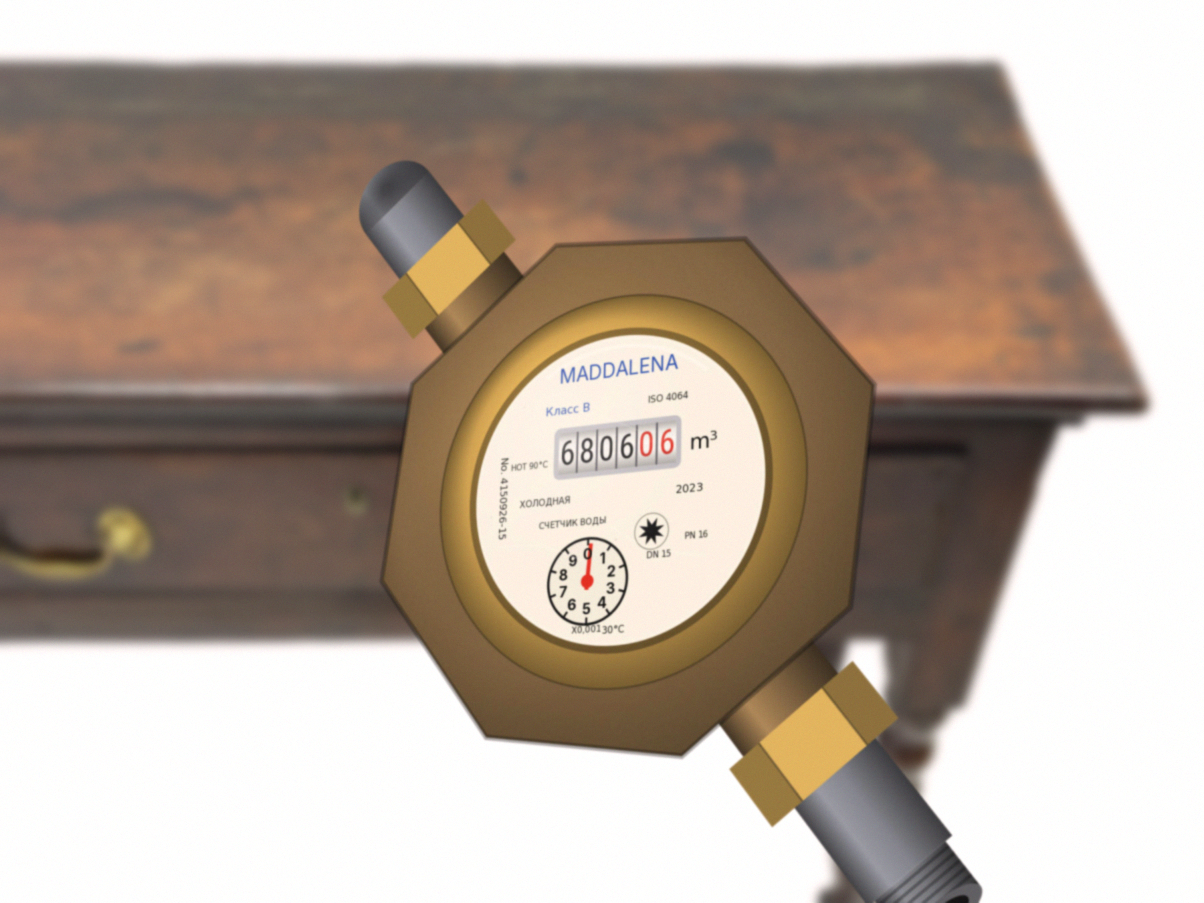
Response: 6806.060 m³
